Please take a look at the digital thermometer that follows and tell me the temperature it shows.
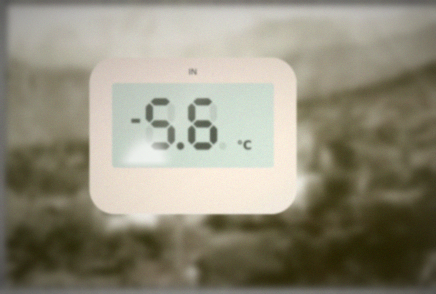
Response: -5.6 °C
